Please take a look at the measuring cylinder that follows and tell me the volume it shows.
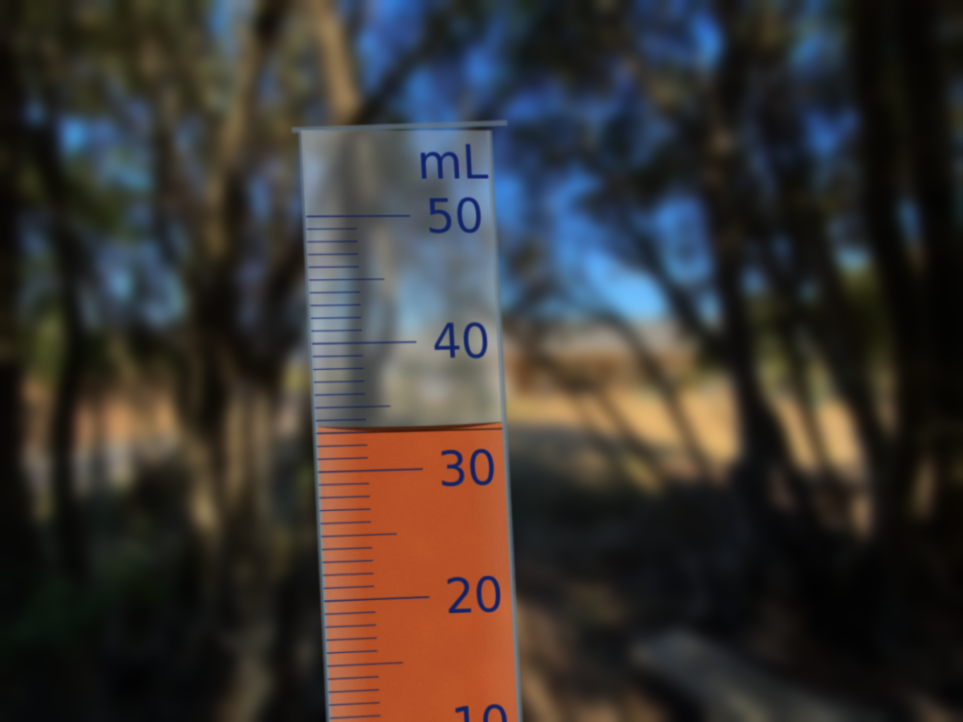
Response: 33 mL
